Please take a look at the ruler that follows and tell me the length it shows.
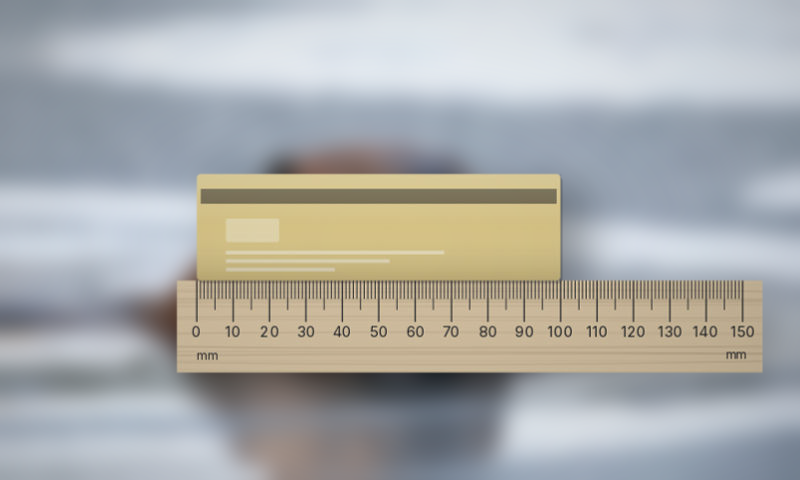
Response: 100 mm
